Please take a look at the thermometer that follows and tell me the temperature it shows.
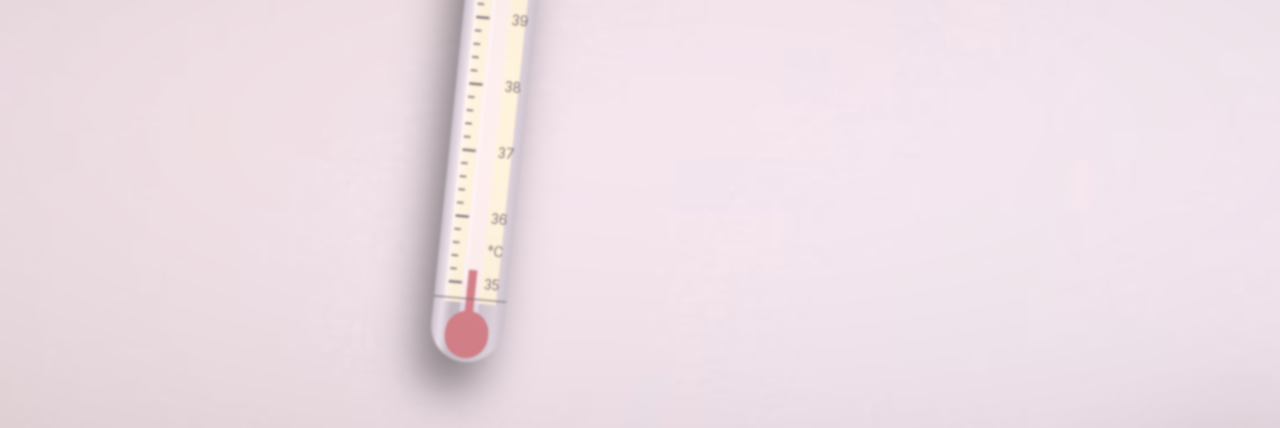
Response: 35.2 °C
